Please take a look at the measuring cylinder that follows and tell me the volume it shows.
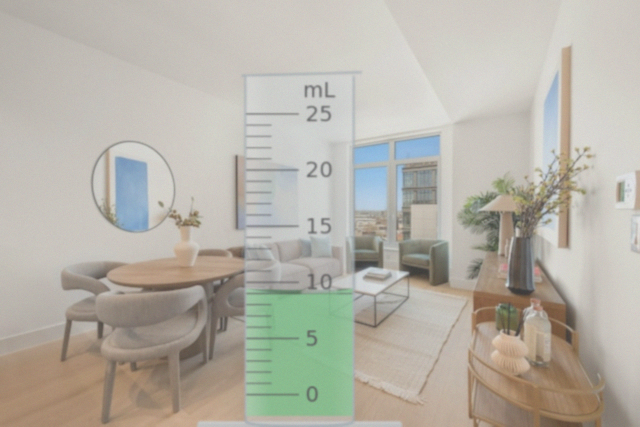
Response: 9 mL
